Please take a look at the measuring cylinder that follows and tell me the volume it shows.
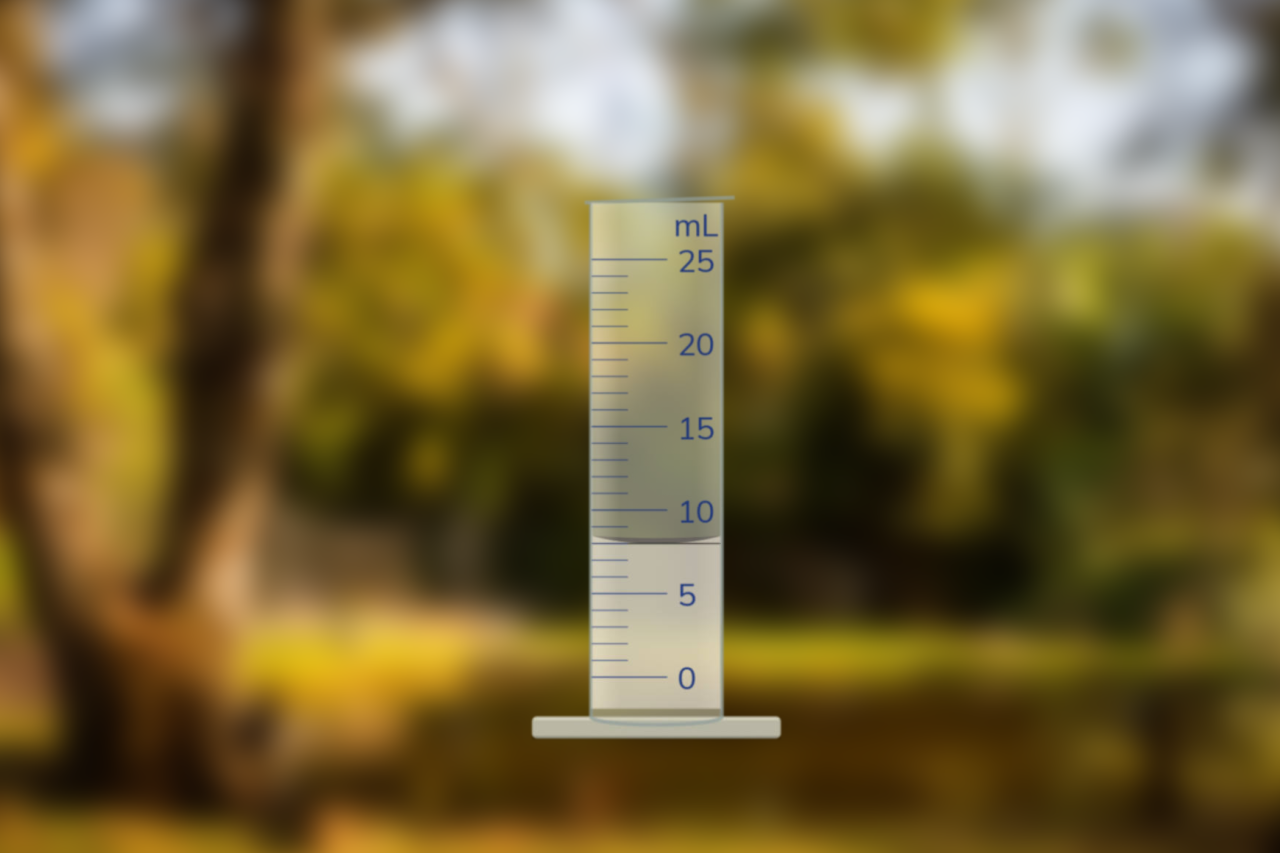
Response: 8 mL
